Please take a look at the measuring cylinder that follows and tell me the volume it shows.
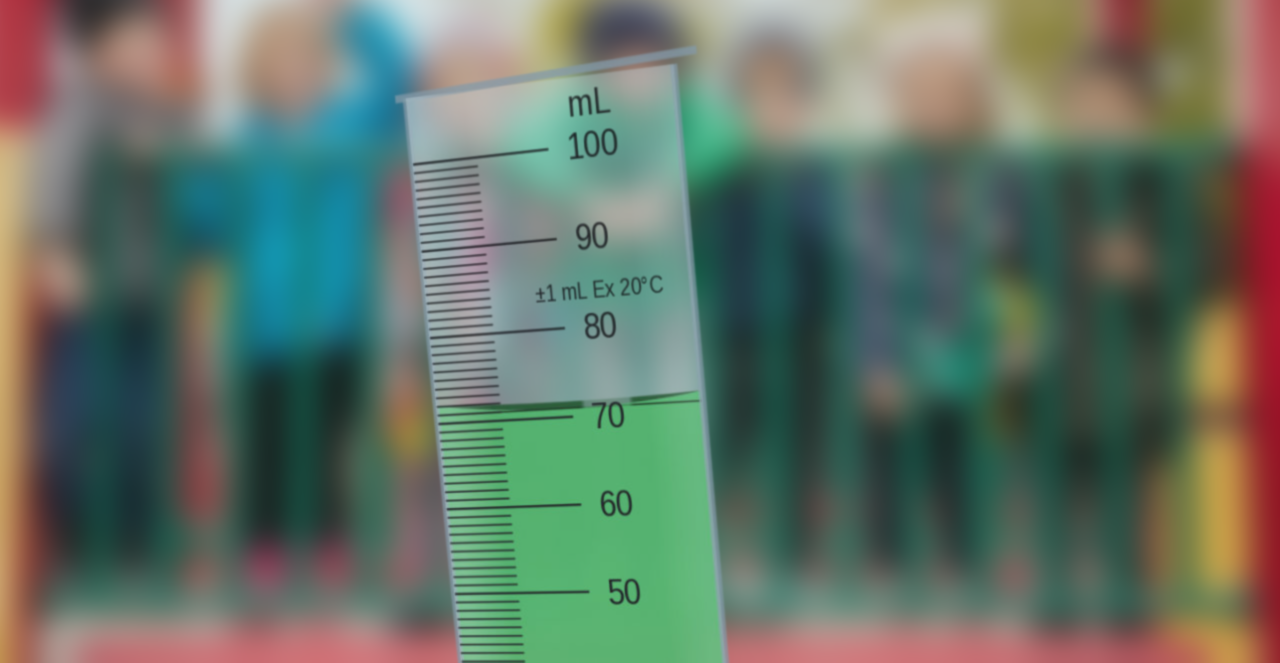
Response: 71 mL
